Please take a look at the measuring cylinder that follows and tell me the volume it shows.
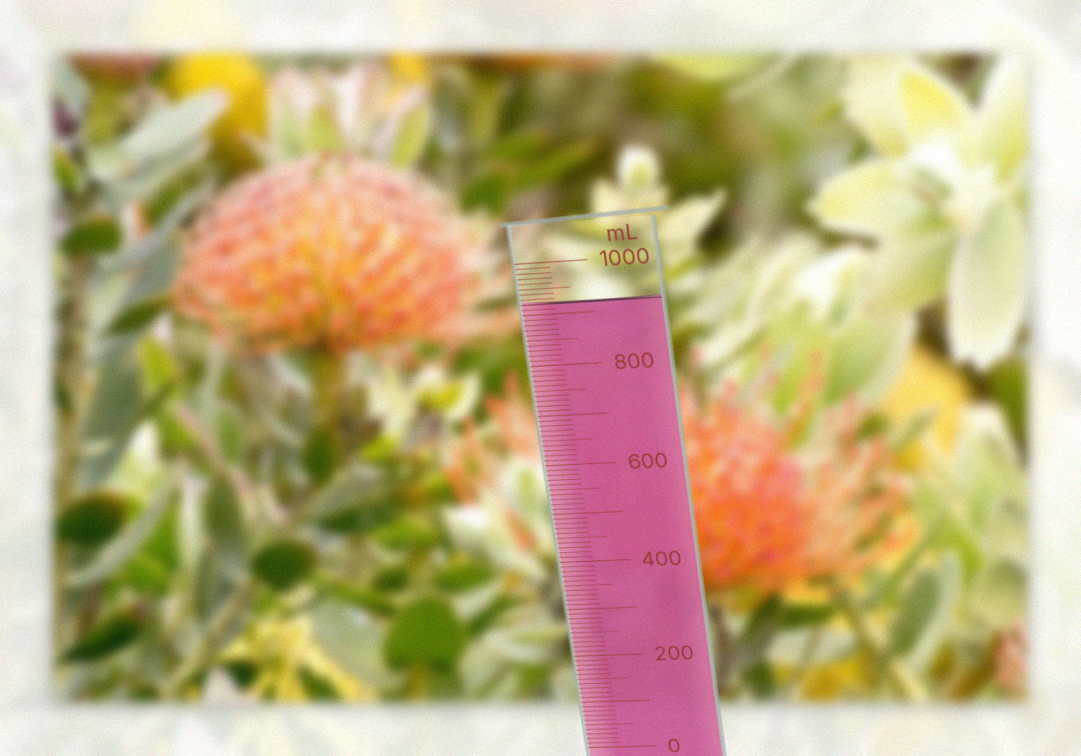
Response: 920 mL
